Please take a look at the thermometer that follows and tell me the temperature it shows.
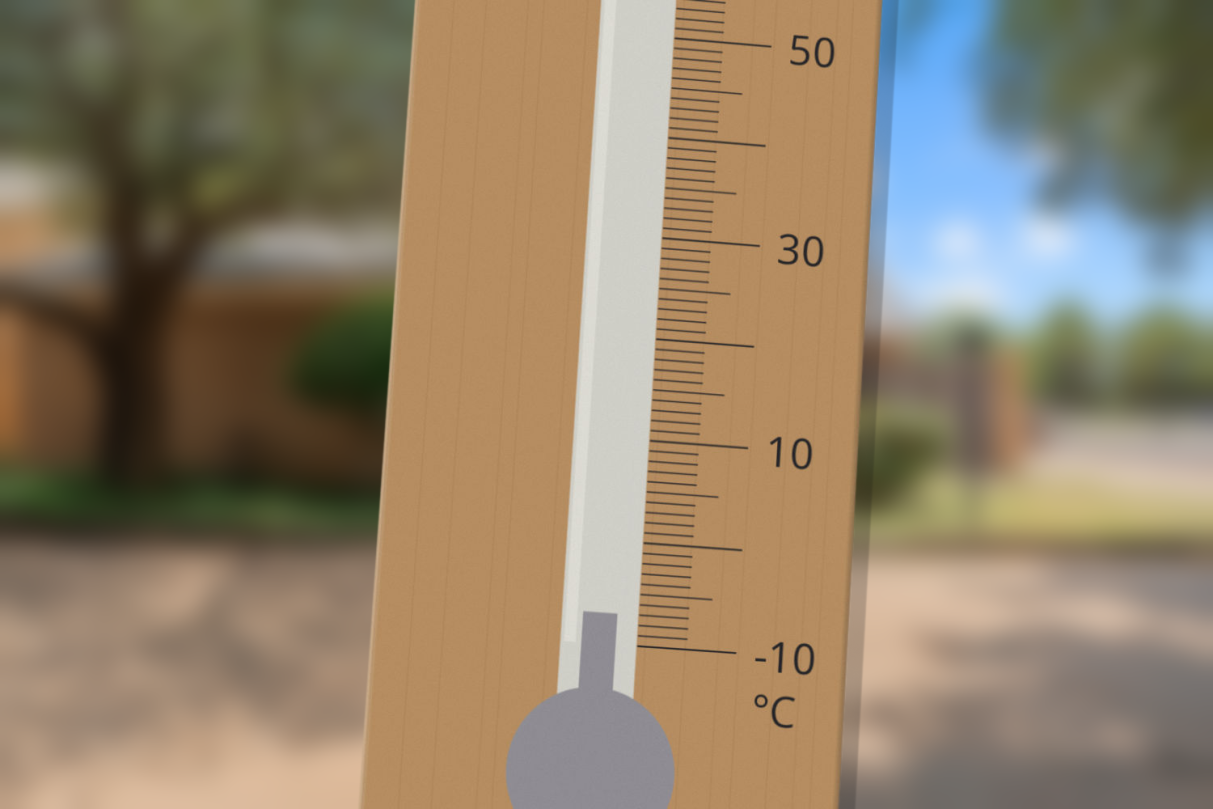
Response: -7 °C
